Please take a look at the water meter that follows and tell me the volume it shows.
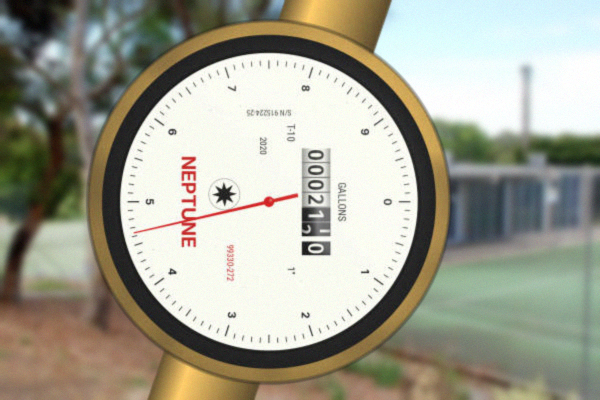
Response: 2114.6 gal
